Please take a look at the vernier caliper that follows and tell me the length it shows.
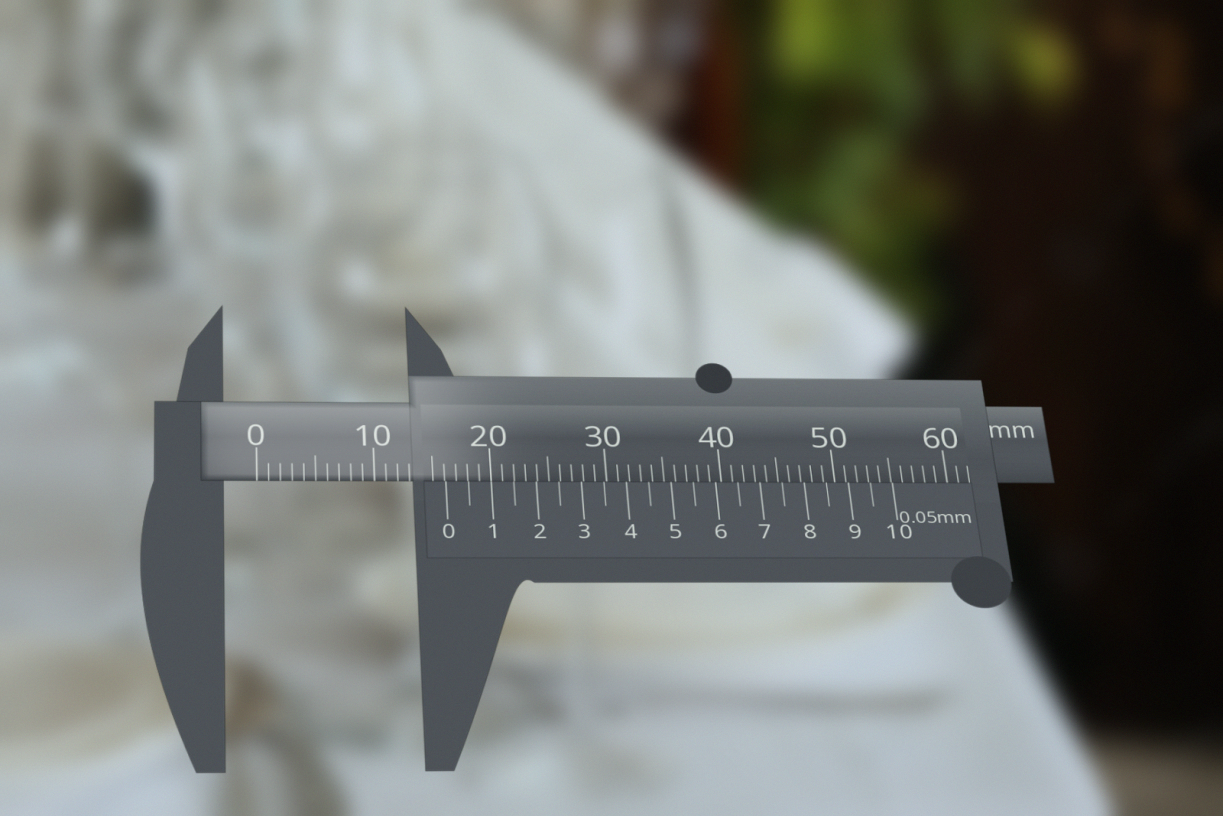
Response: 16.1 mm
